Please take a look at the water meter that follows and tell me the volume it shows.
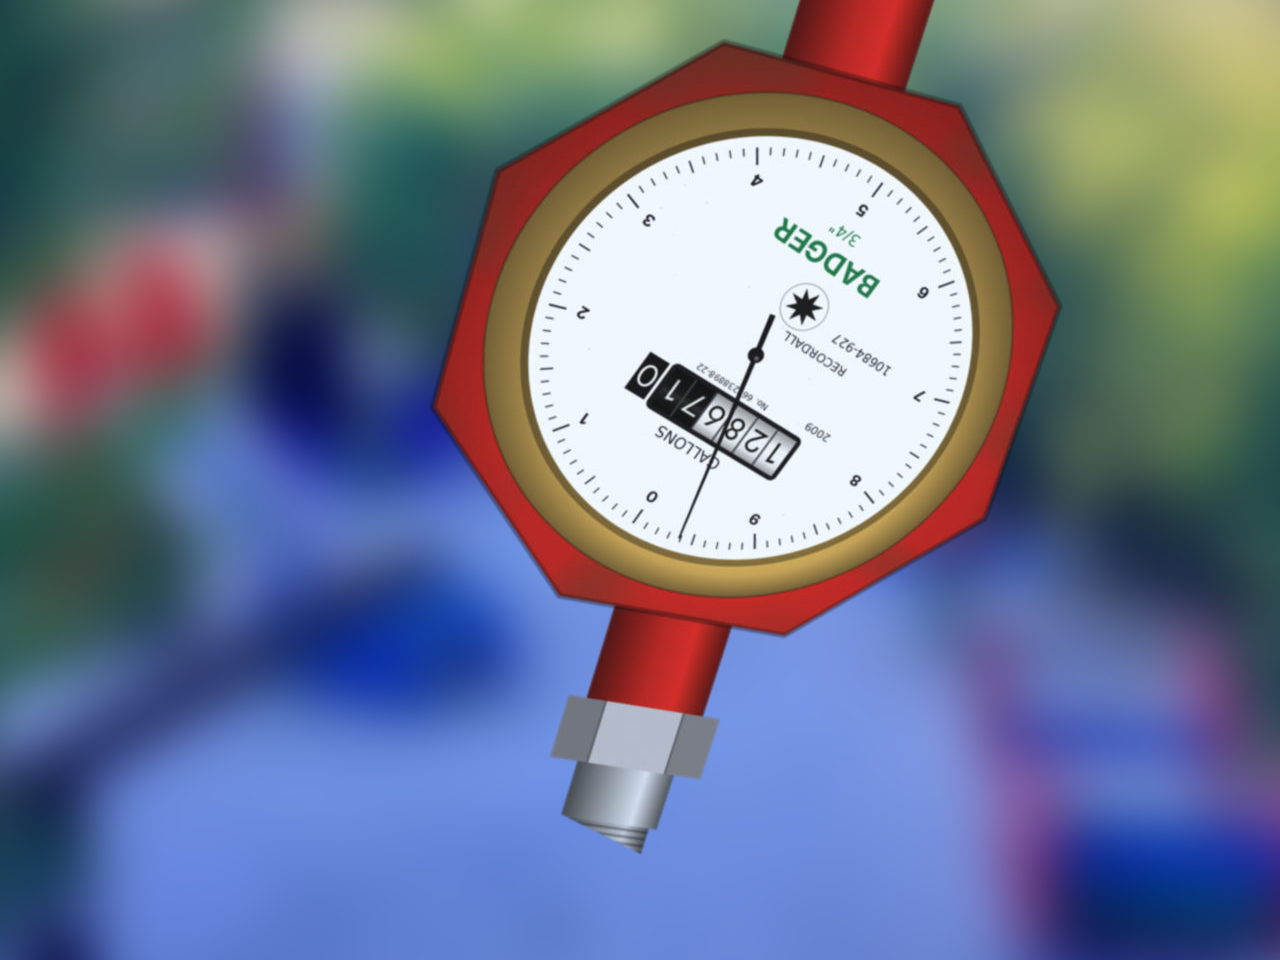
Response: 1286709.6 gal
